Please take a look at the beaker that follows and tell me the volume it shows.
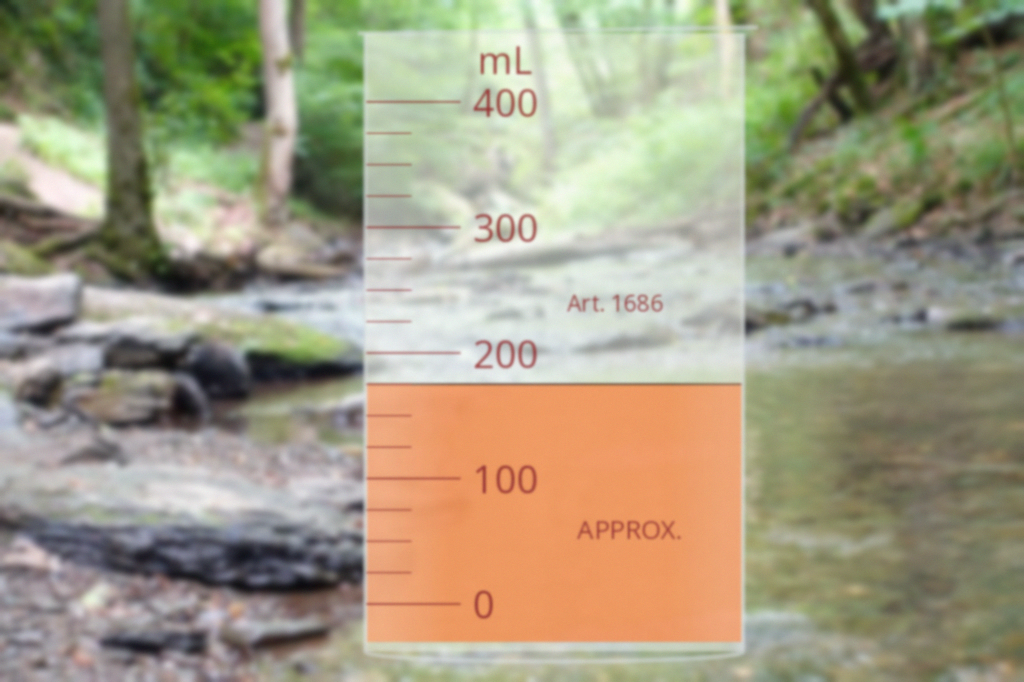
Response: 175 mL
